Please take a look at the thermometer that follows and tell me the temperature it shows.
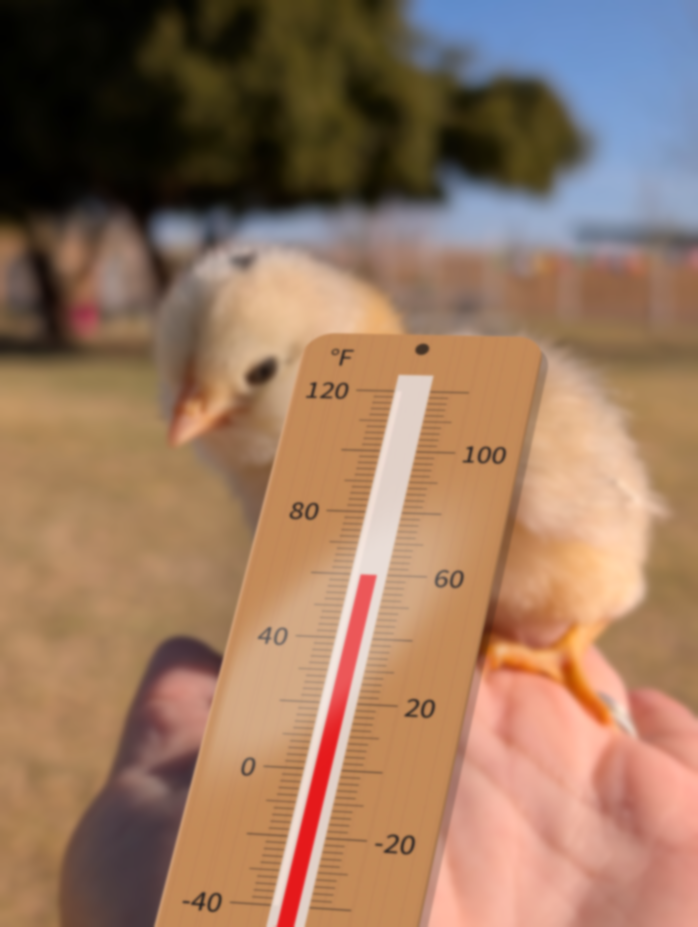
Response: 60 °F
